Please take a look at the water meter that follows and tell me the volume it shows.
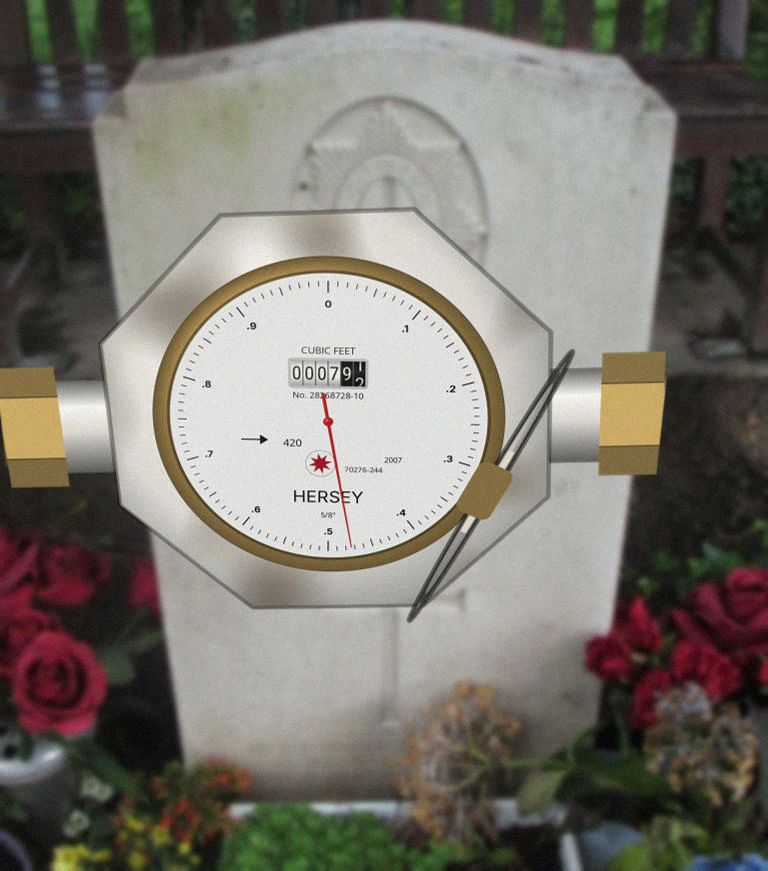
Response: 791.47 ft³
